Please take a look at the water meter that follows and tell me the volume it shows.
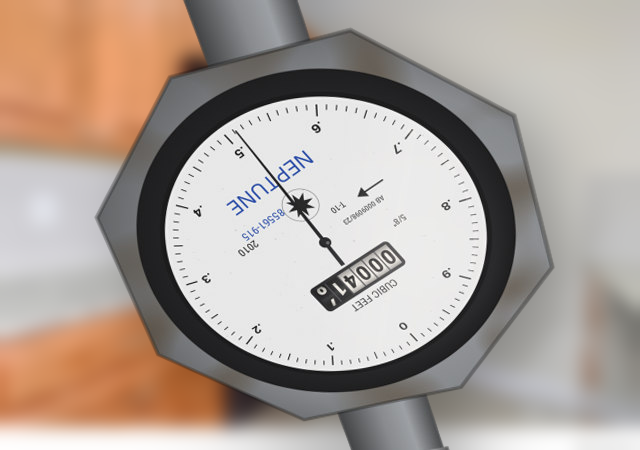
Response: 417.51 ft³
